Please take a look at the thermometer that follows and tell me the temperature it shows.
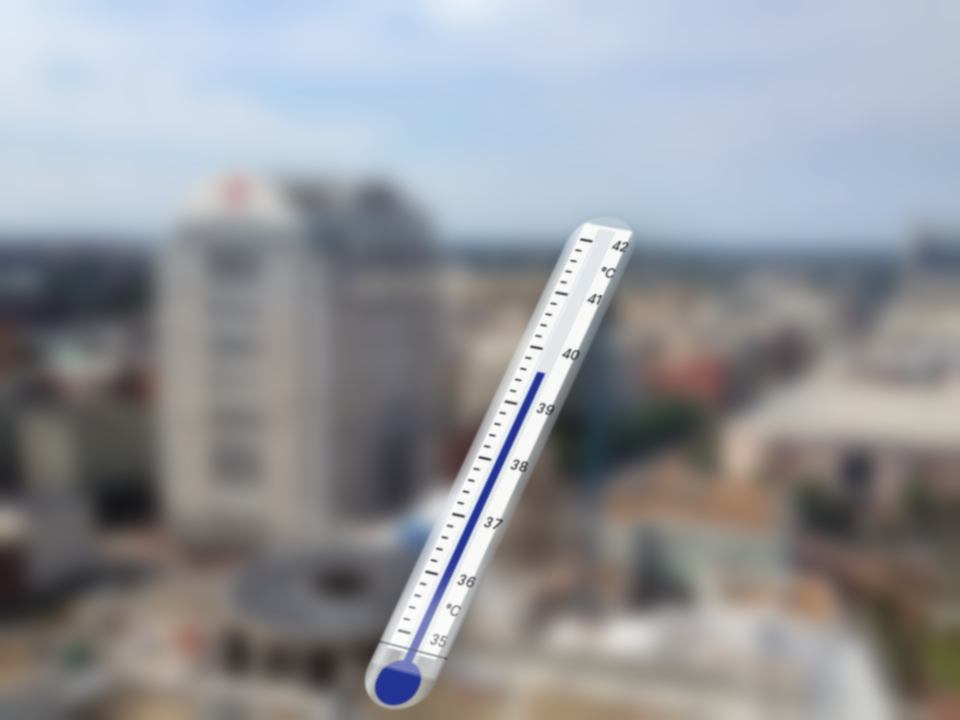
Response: 39.6 °C
